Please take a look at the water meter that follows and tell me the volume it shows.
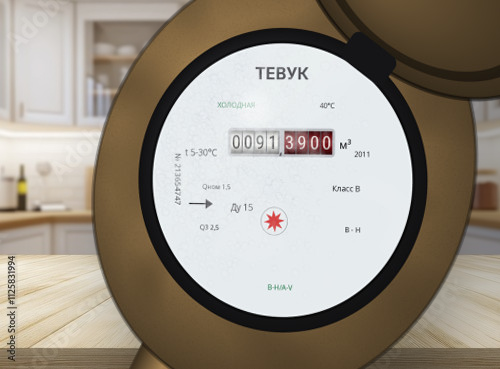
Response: 91.3900 m³
